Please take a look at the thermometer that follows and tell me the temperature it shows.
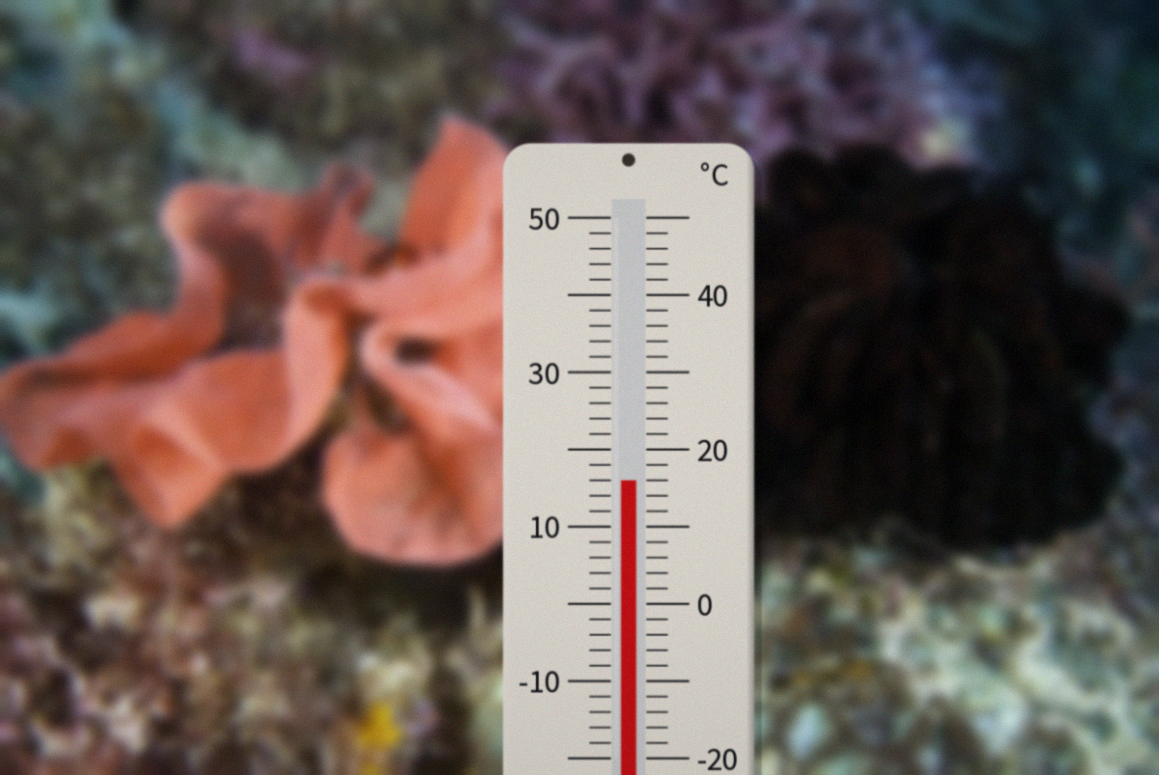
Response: 16 °C
